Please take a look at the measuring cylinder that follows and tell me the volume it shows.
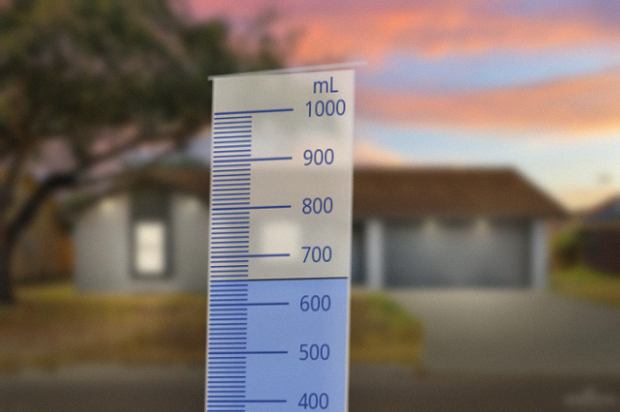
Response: 650 mL
